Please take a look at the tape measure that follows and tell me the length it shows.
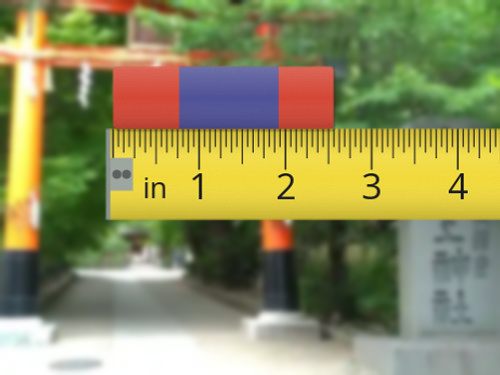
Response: 2.5625 in
